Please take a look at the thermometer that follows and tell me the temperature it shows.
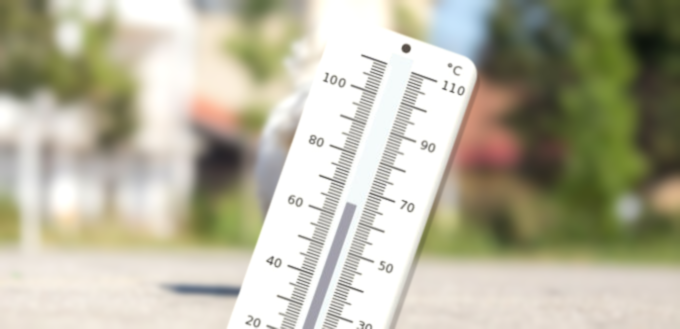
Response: 65 °C
